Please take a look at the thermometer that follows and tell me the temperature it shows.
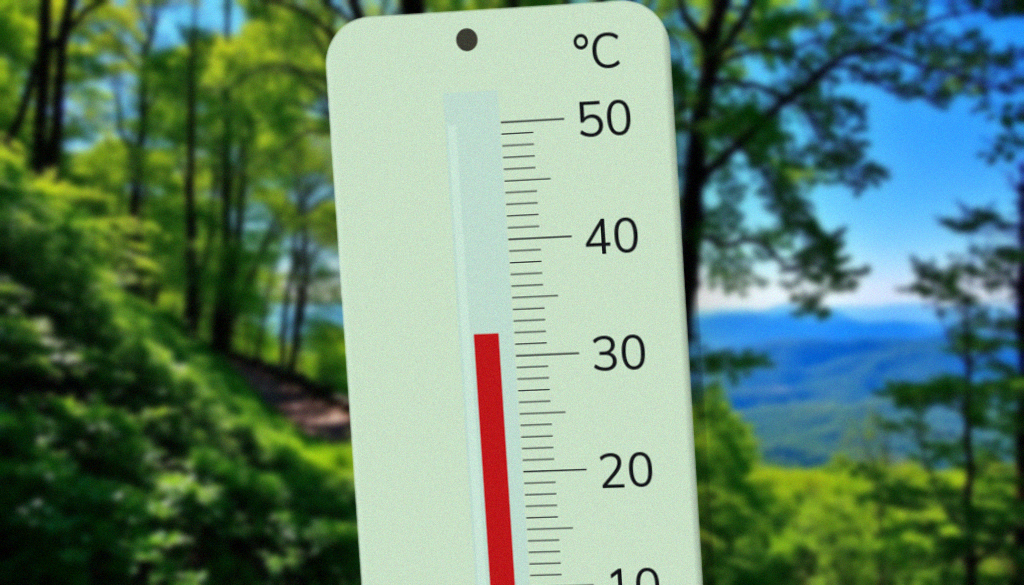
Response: 32 °C
